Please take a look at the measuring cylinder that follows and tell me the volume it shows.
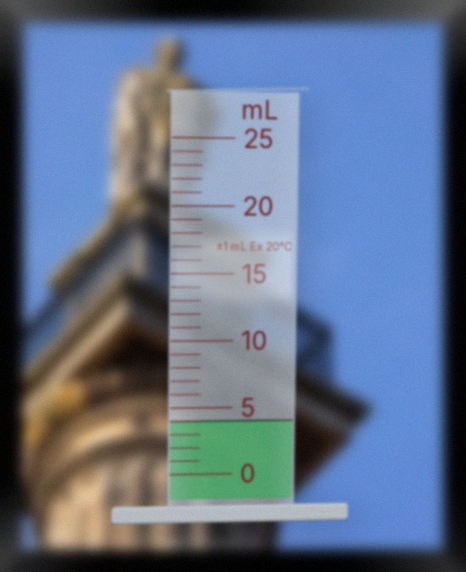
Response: 4 mL
